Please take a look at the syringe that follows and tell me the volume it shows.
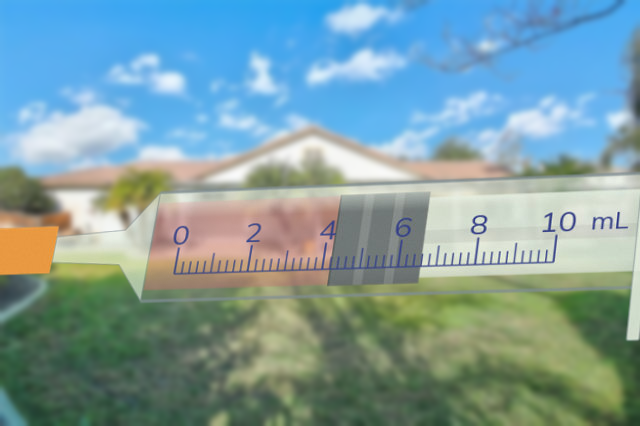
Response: 4.2 mL
